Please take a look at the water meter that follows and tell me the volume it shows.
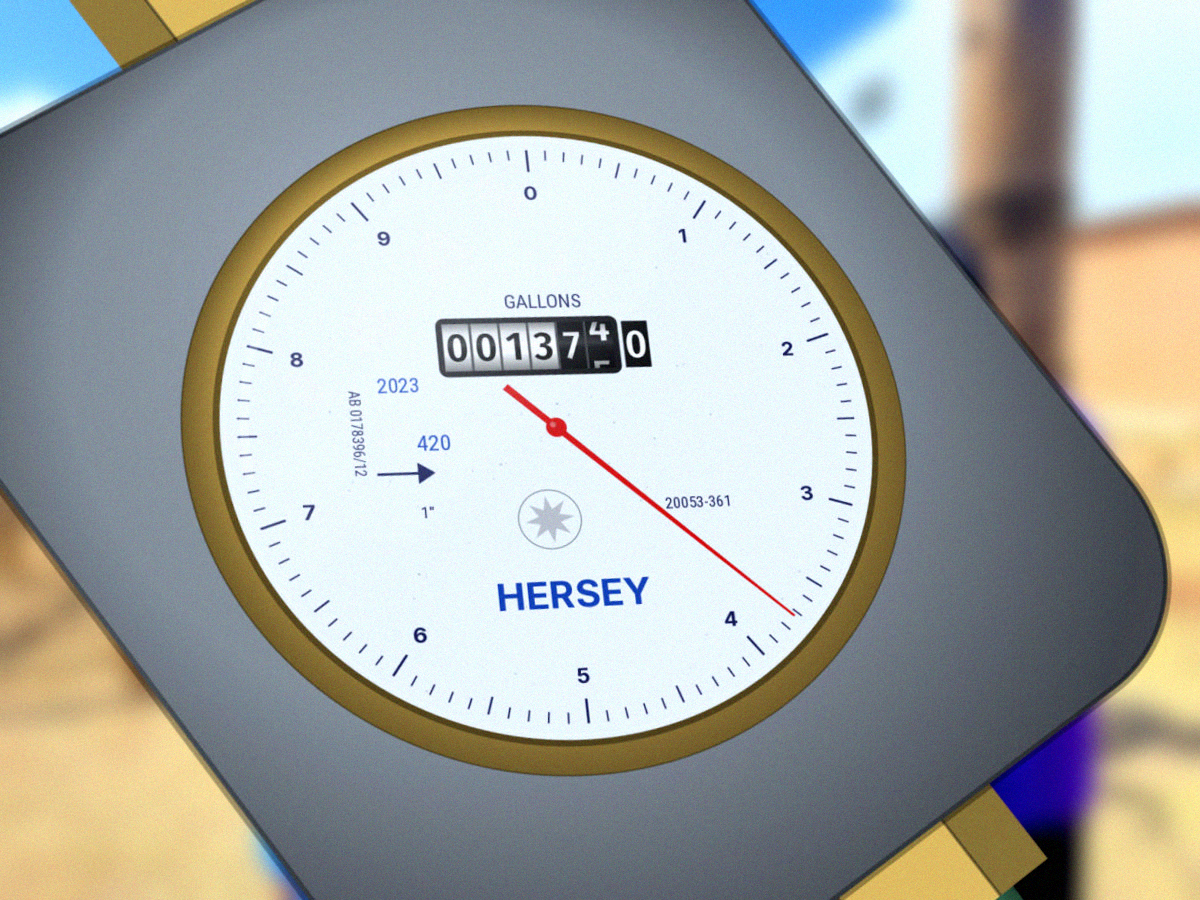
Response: 13743.7 gal
